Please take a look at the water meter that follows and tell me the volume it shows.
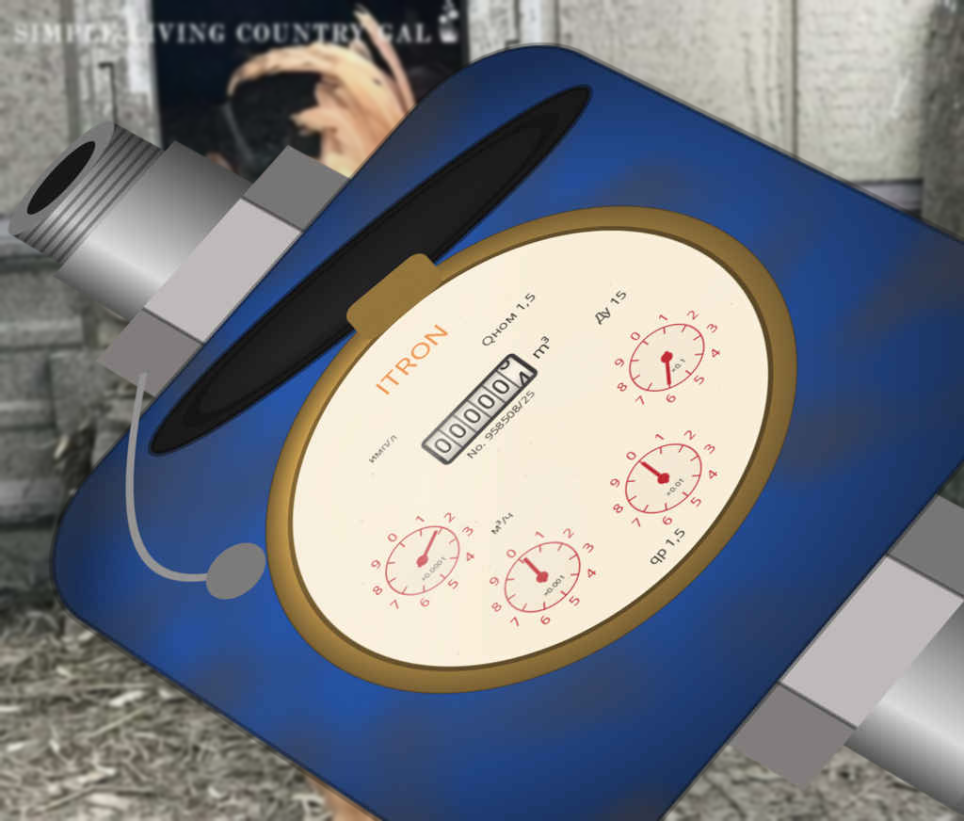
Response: 3.6001 m³
